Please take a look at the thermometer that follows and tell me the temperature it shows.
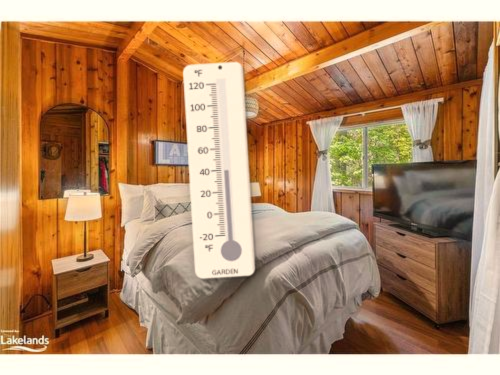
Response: 40 °F
